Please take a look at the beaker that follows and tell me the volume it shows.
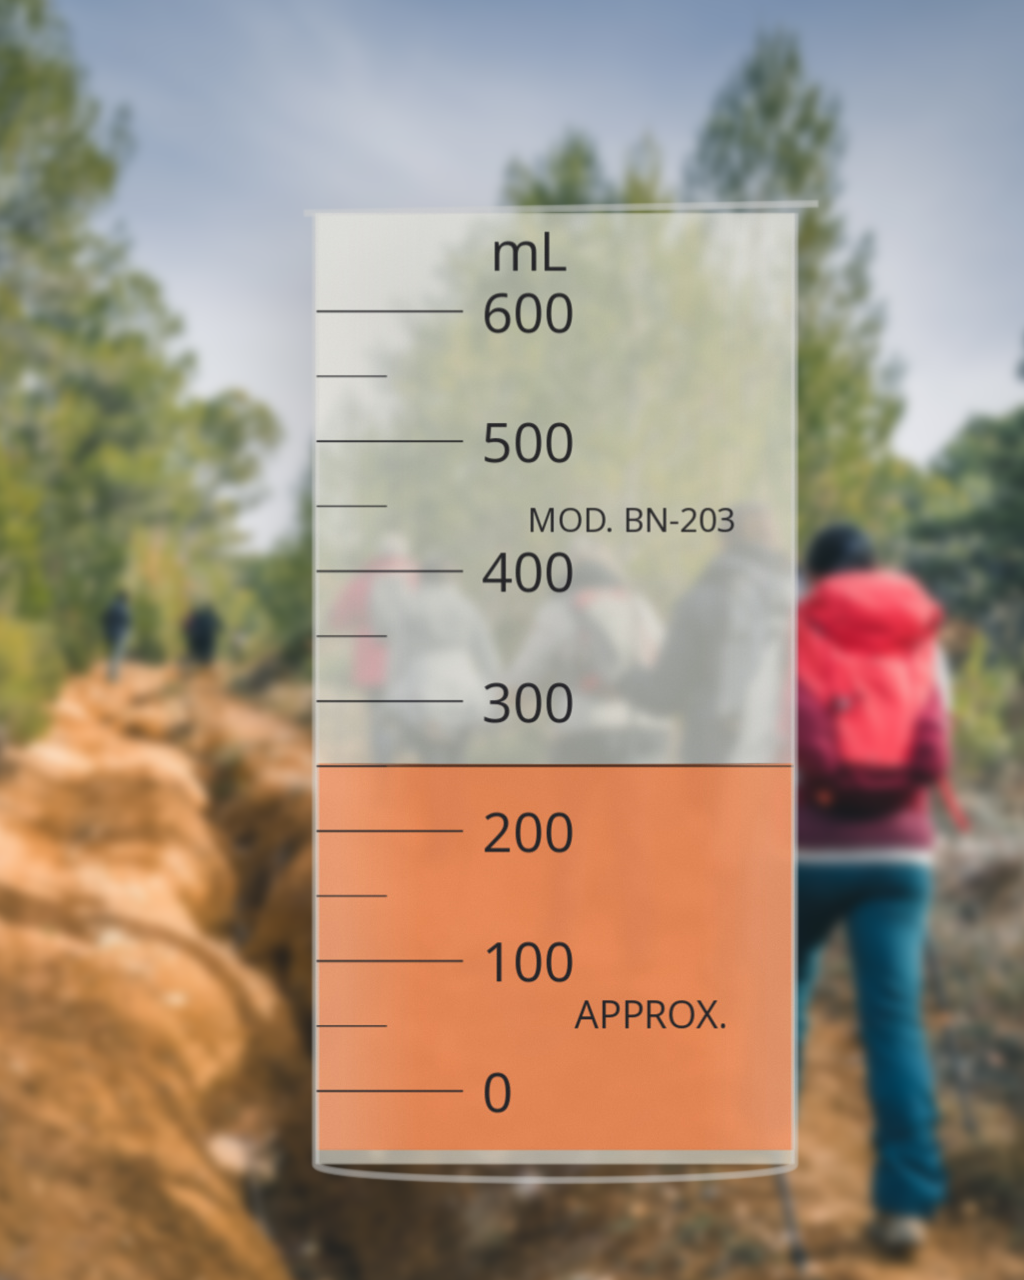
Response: 250 mL
